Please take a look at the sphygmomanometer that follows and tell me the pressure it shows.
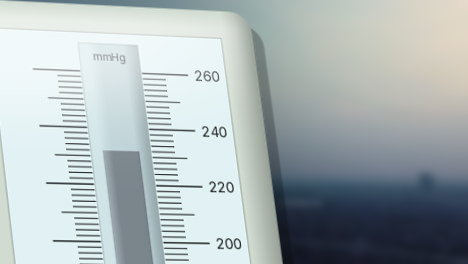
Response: 232 mmHg
